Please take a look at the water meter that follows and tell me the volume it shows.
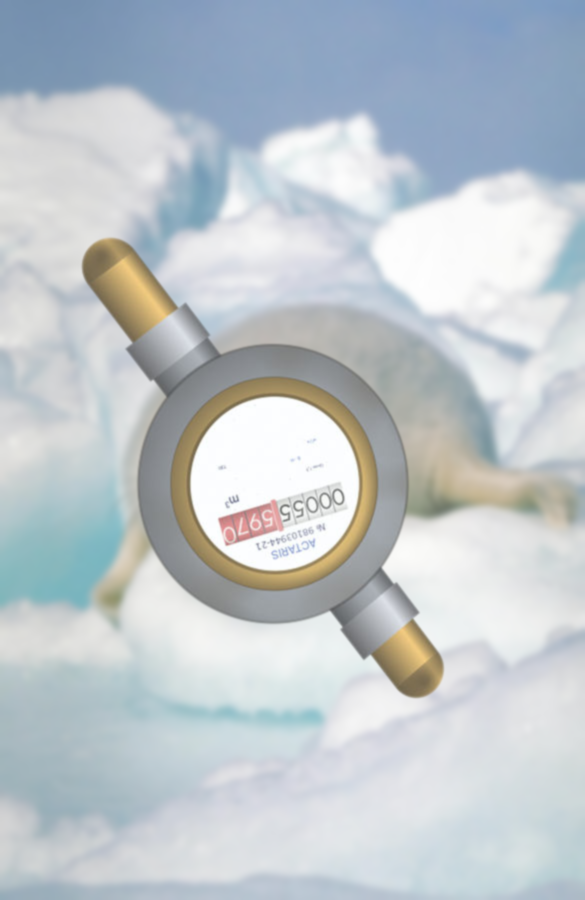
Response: 55.5970 m³
